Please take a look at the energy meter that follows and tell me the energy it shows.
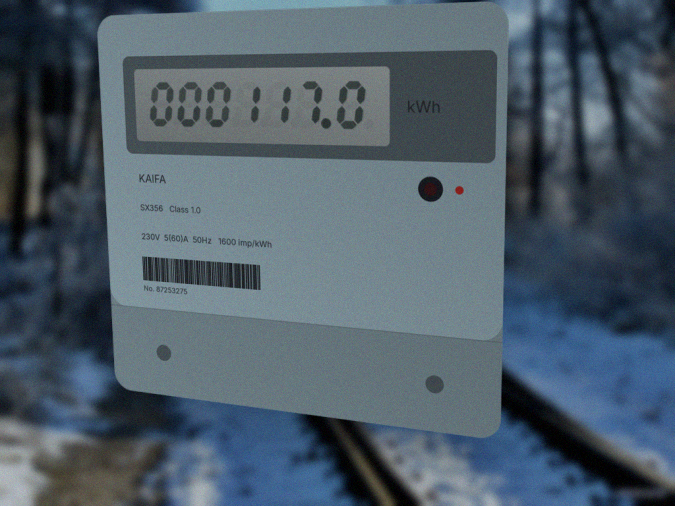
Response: 117.0 kWh
